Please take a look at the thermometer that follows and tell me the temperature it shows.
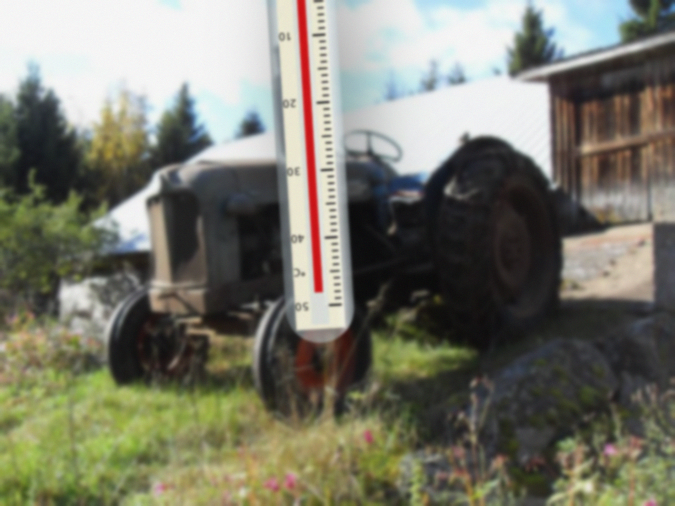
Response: 48 °C
